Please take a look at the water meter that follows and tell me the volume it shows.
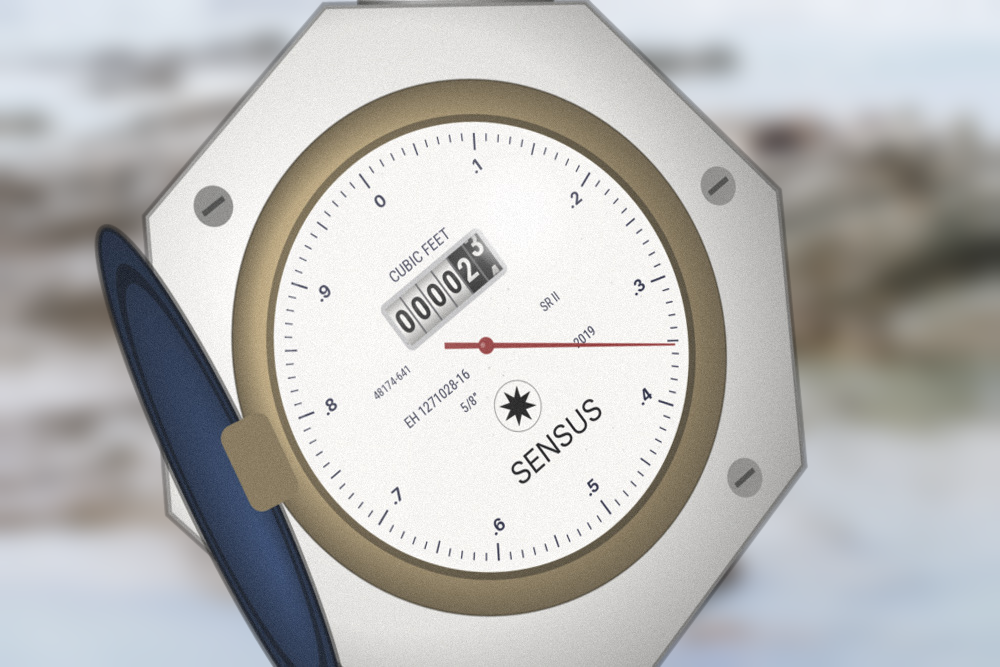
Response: 23.35 ft³
